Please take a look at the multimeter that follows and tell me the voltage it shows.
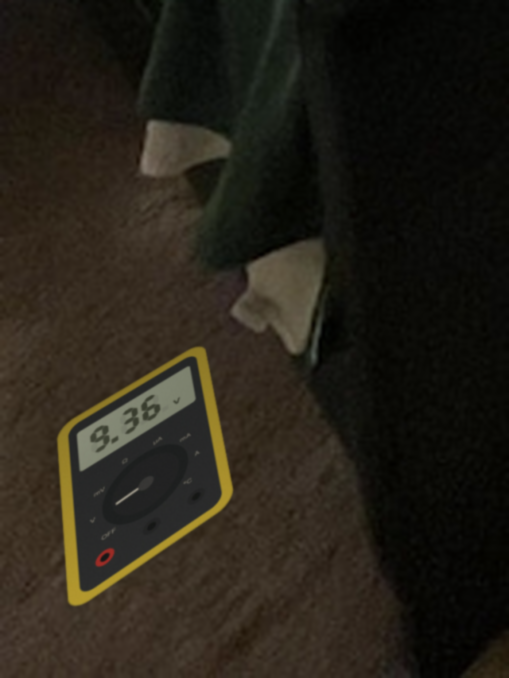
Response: 9.36 V
